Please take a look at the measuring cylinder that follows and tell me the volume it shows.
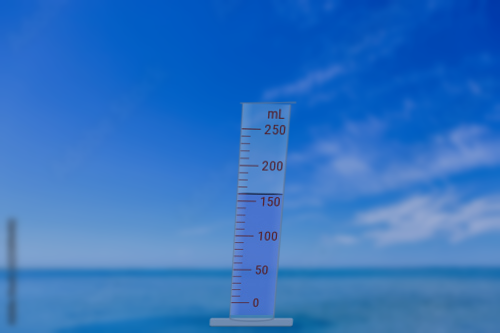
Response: 160 mL
